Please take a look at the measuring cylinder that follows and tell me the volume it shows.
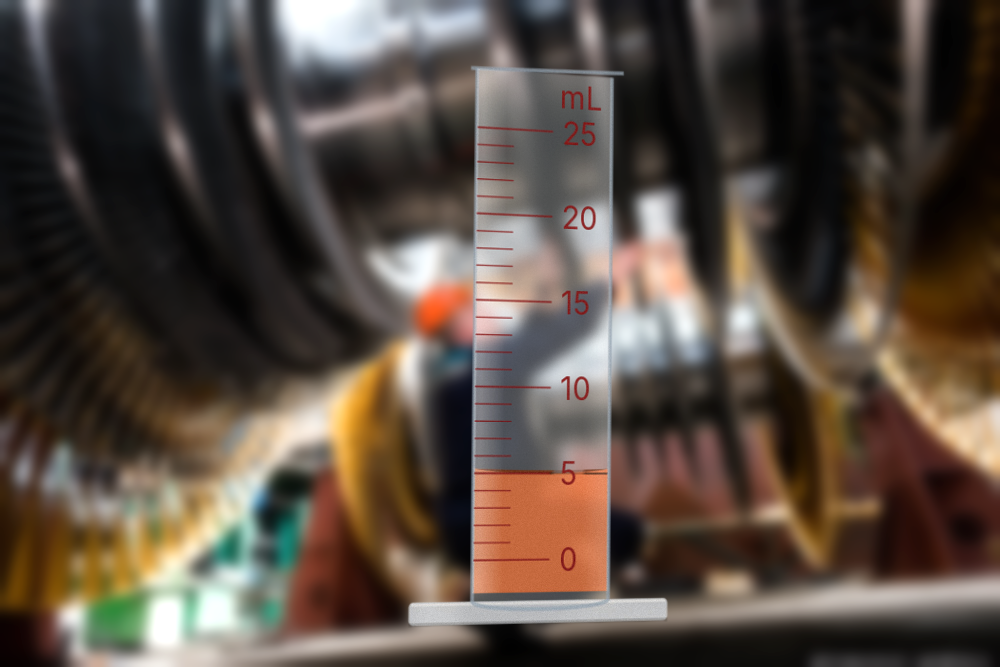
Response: 5 mL
